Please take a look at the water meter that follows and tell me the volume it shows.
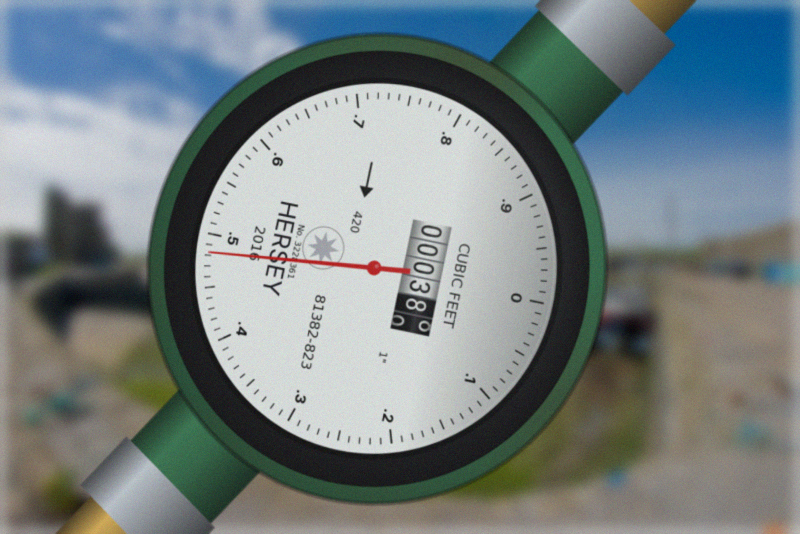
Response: 388.48 ft³
